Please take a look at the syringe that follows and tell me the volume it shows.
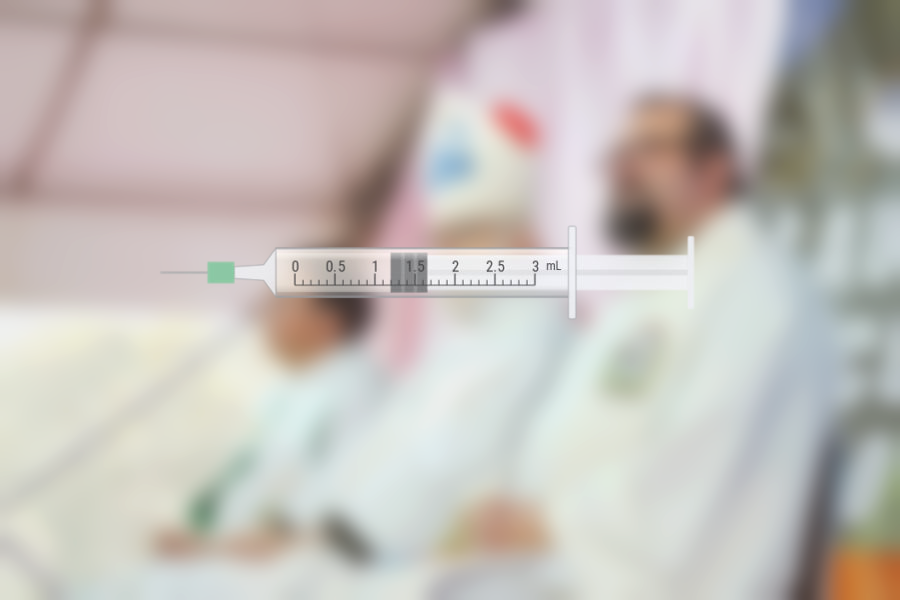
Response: 1.2 mL
